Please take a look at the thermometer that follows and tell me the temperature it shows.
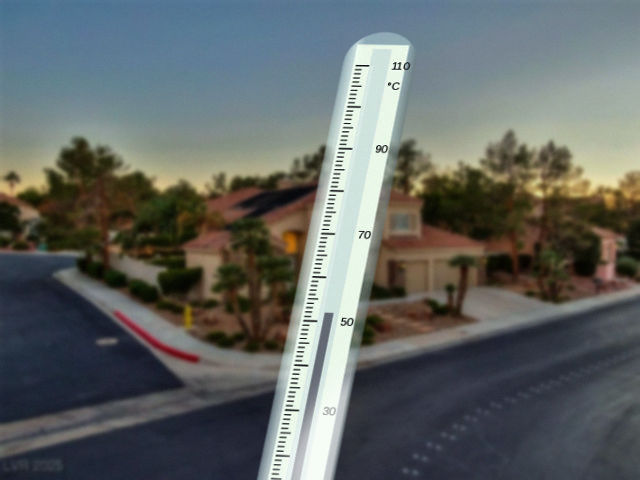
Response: 52 °C
